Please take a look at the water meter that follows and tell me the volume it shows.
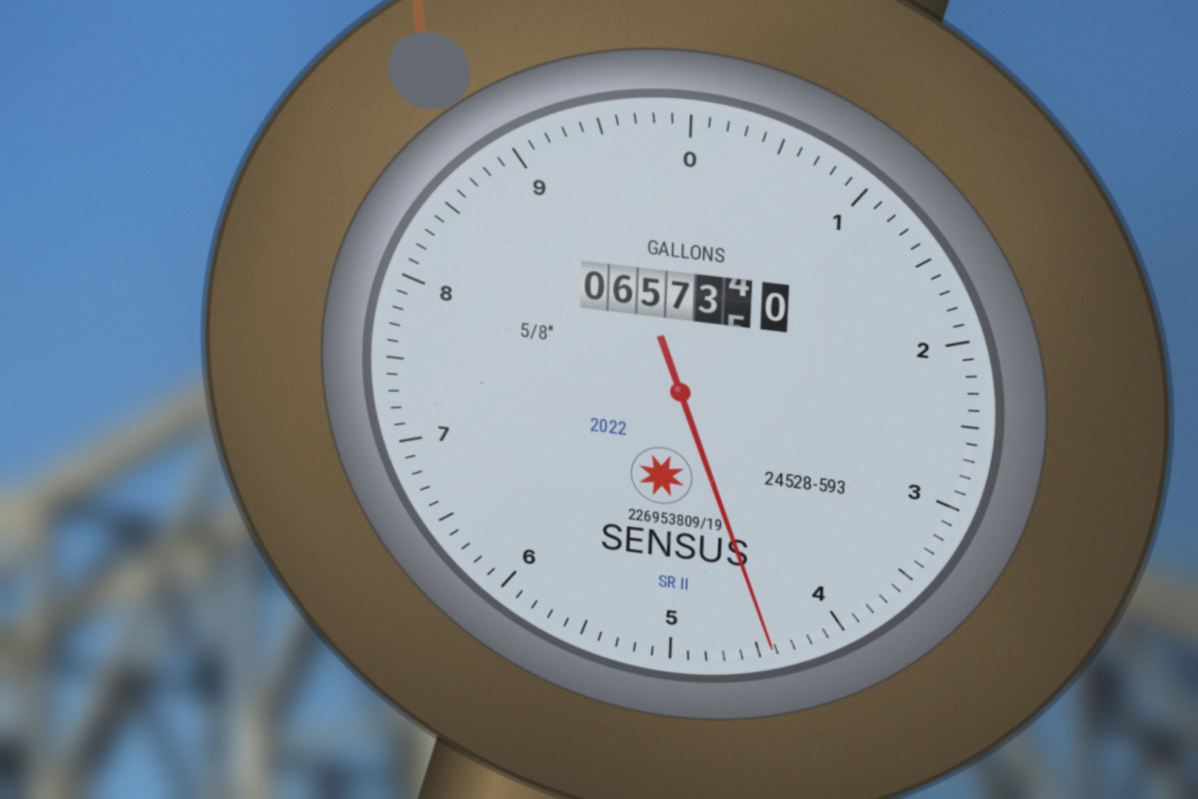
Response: 657344.4 gal
